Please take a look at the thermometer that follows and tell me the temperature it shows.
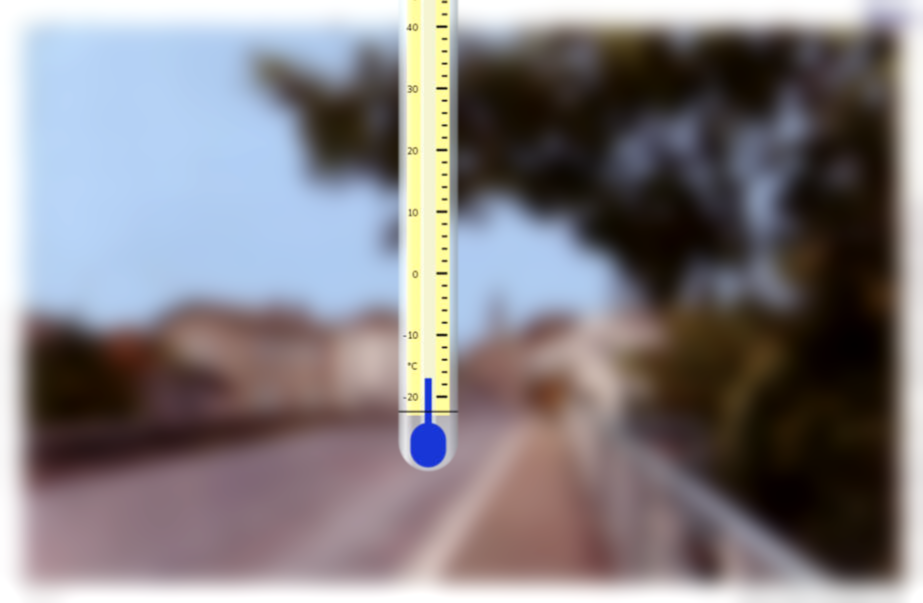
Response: -17 °C
